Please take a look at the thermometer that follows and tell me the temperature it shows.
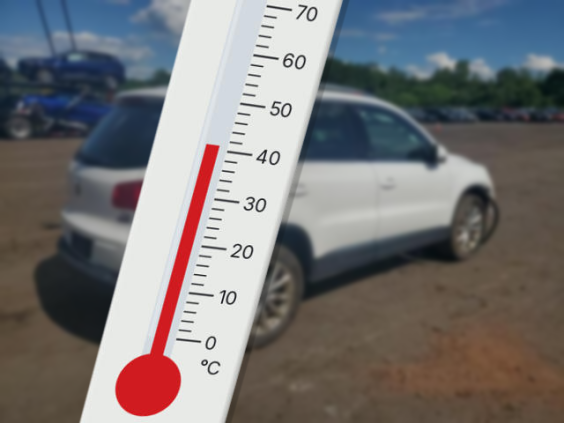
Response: 41 °C
